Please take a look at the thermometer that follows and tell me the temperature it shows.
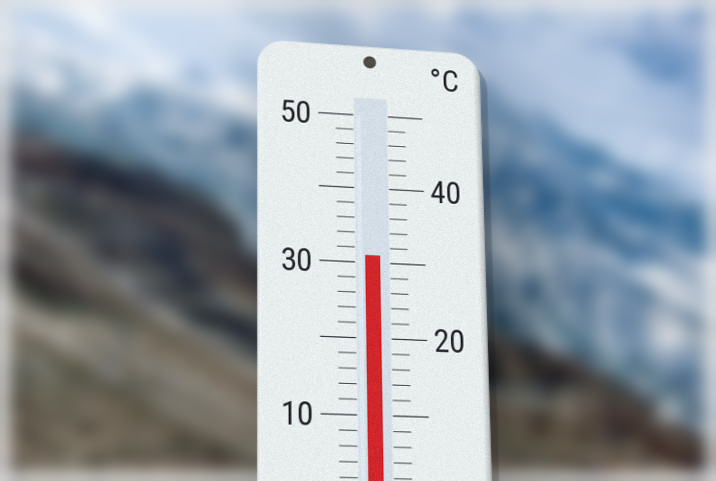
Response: 31 °C
